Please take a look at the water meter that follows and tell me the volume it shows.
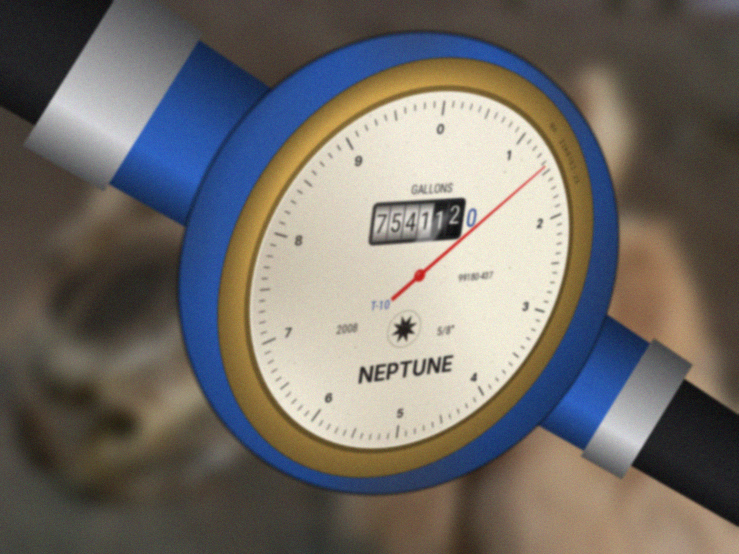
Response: 7541121.4 gal
